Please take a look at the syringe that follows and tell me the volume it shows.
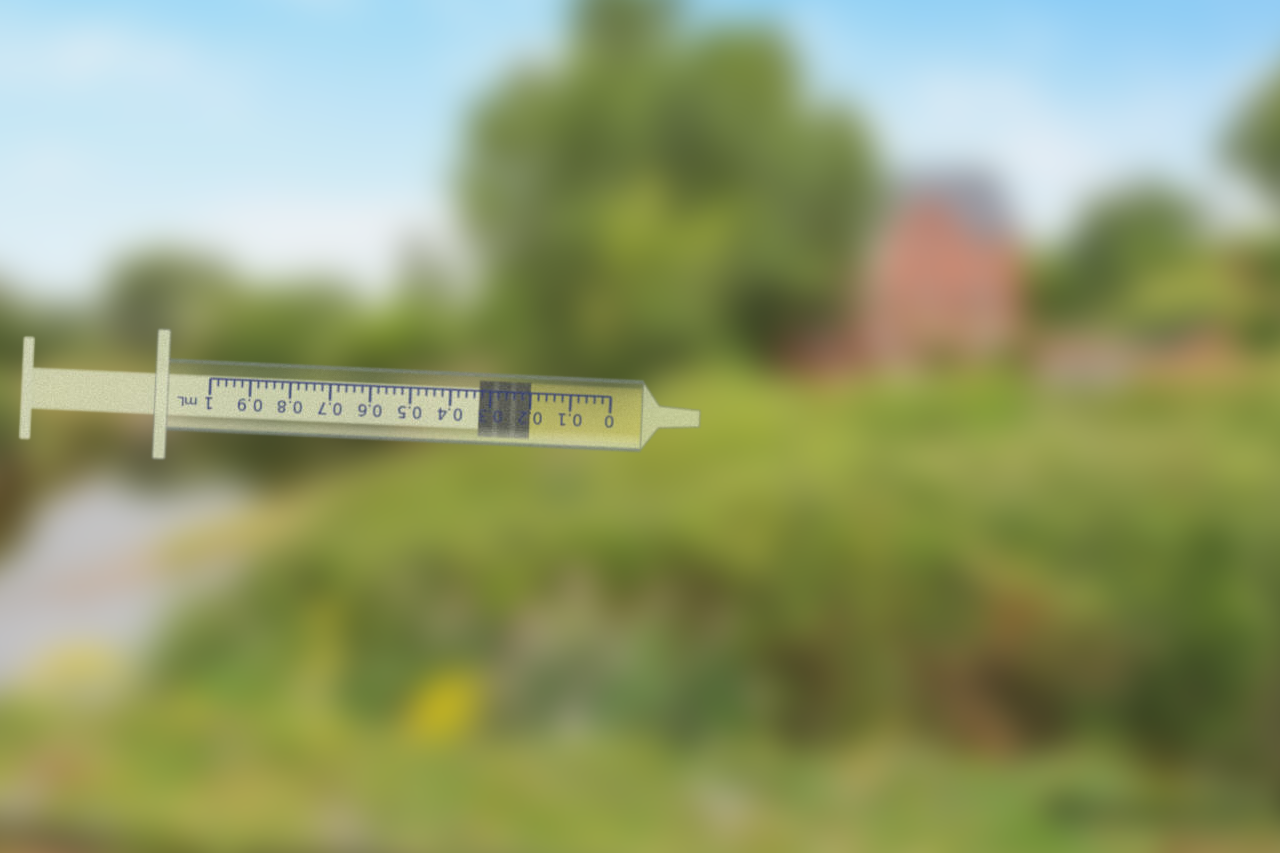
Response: 0.2 mL
